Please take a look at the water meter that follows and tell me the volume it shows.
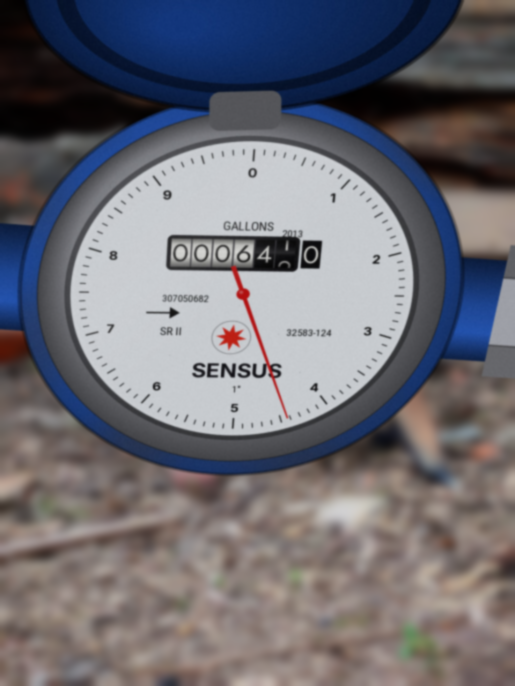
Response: 6414.4 gal
